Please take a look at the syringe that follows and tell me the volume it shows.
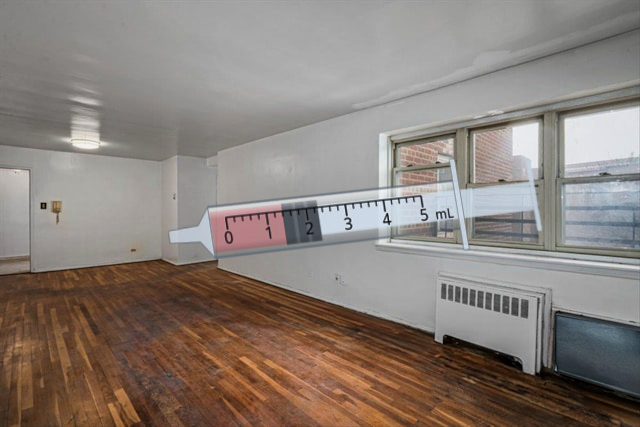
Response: 1.4 mL
